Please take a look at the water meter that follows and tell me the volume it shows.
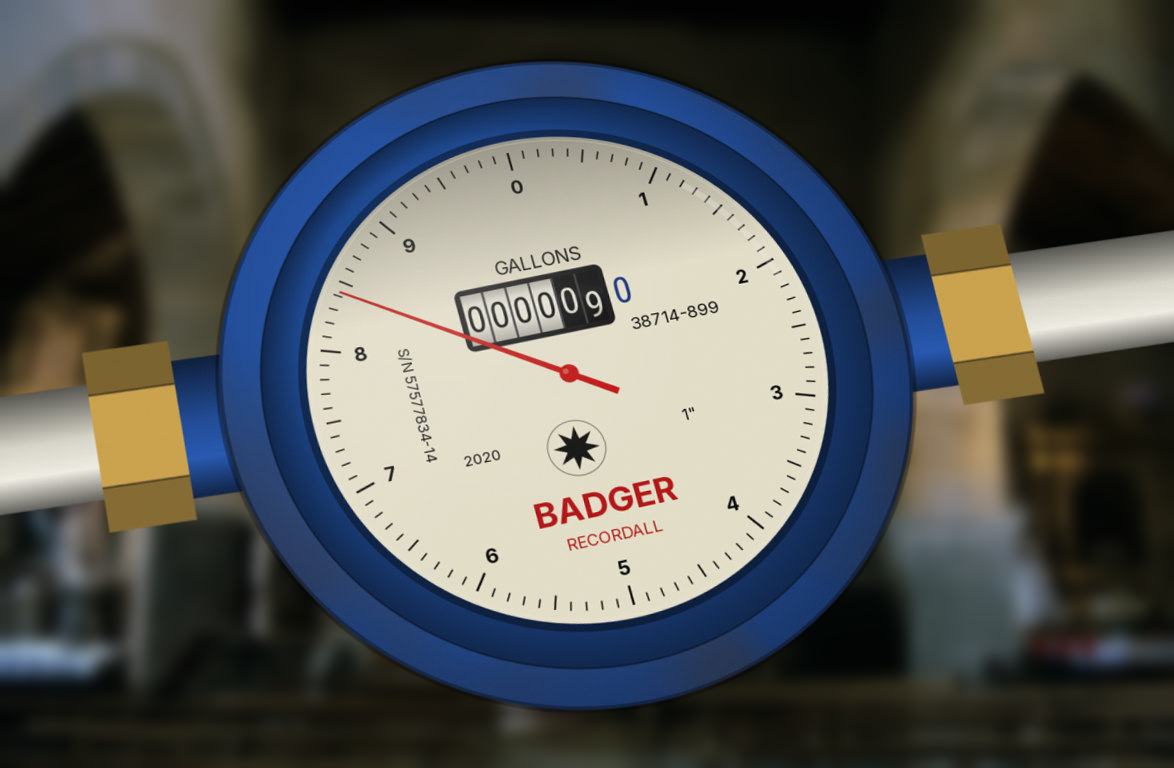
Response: 88.4 gal
